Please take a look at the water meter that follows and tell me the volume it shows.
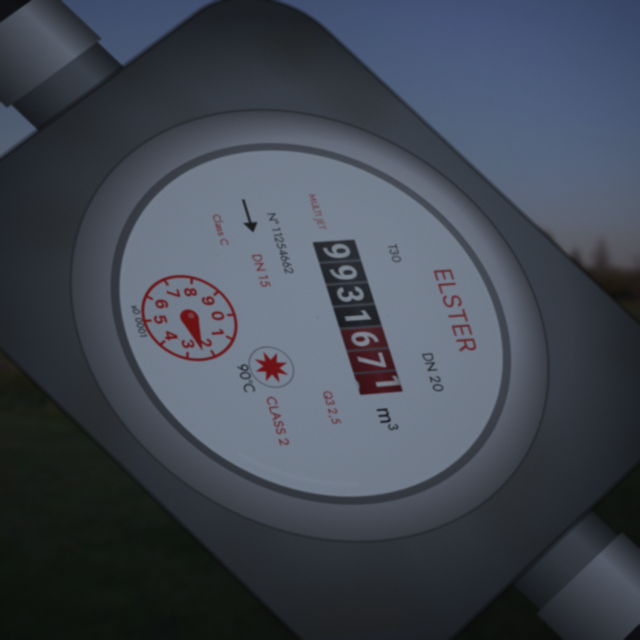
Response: 9931.6712 m³
